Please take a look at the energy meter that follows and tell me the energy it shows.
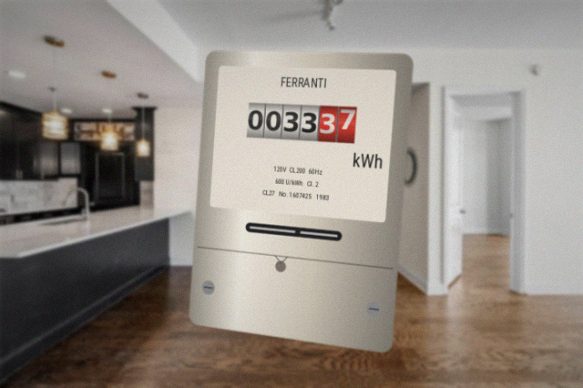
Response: 33.37 kWh
